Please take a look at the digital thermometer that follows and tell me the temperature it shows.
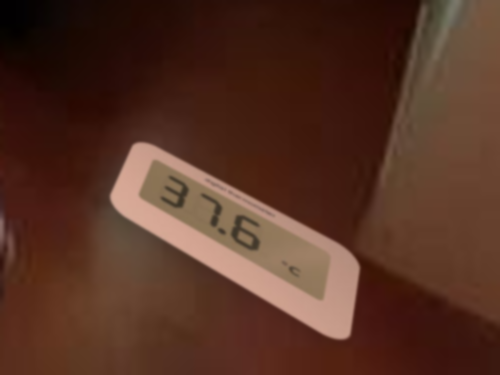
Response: 37.6 °C
